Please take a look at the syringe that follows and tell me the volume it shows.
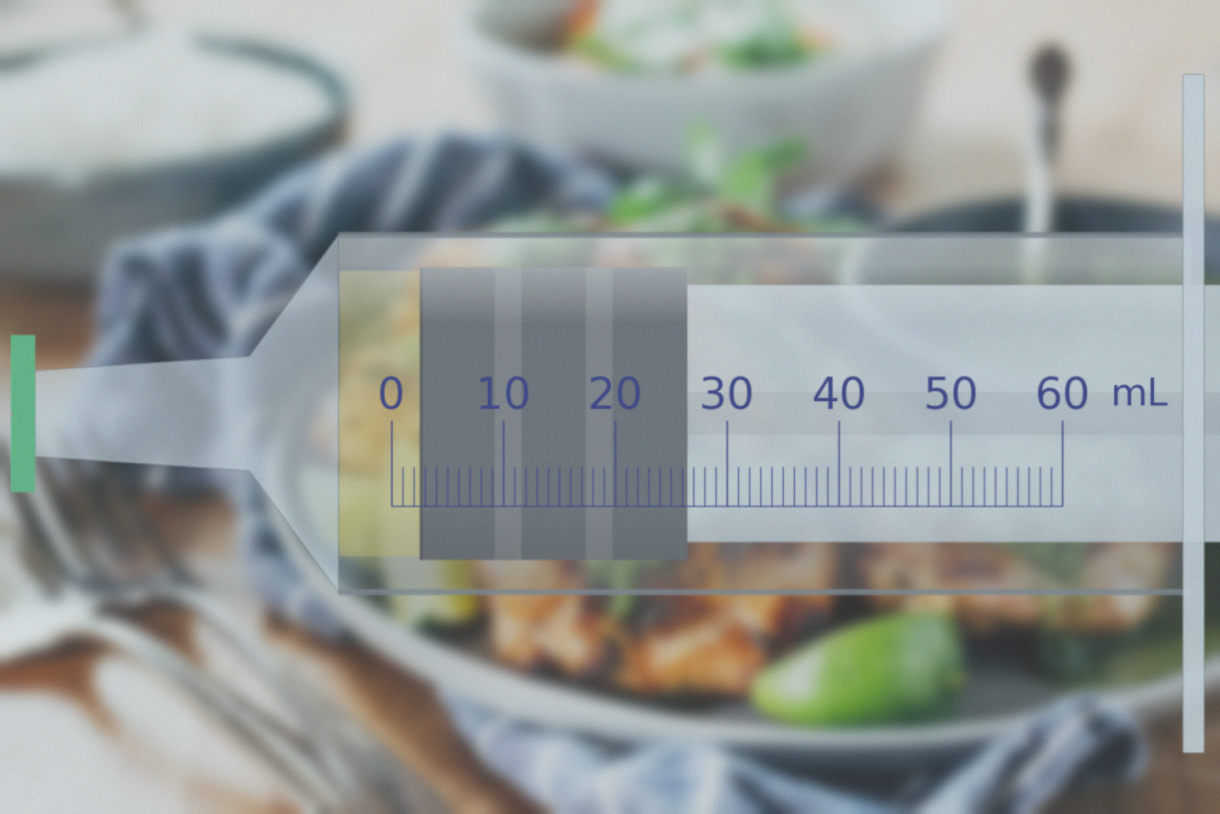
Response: 2.5 mL
